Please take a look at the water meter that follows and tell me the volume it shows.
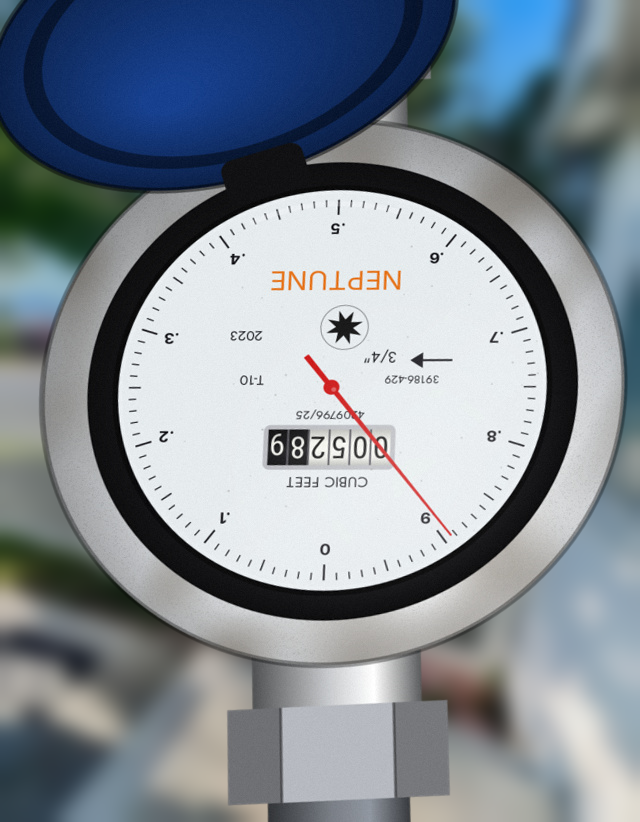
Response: 5288.89 ft³
